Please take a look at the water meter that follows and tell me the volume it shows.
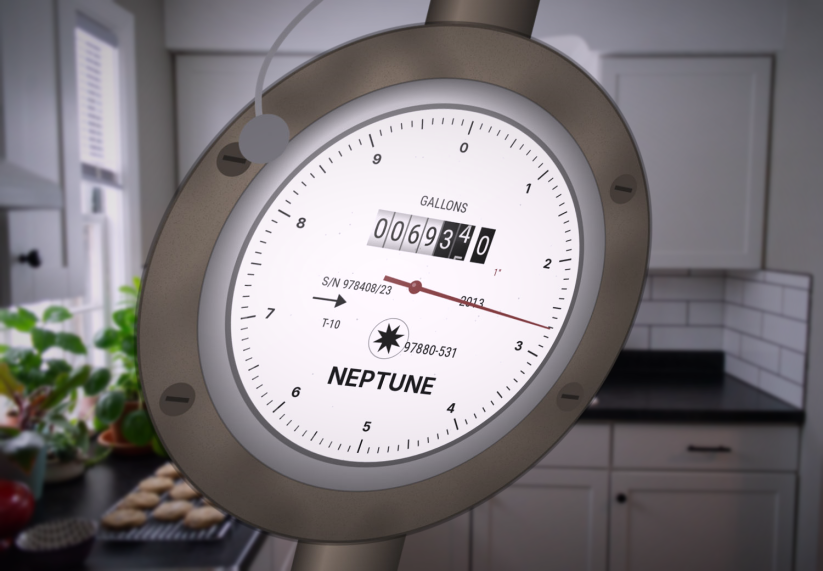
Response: 69342.7 gal
